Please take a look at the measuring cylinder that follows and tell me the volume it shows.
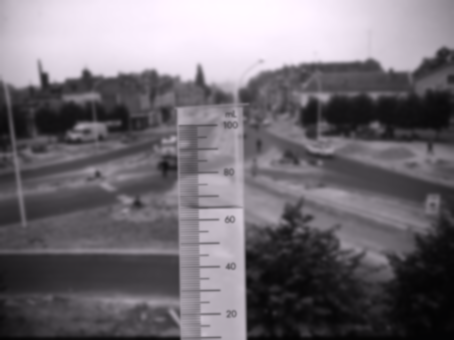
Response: 65 mL
